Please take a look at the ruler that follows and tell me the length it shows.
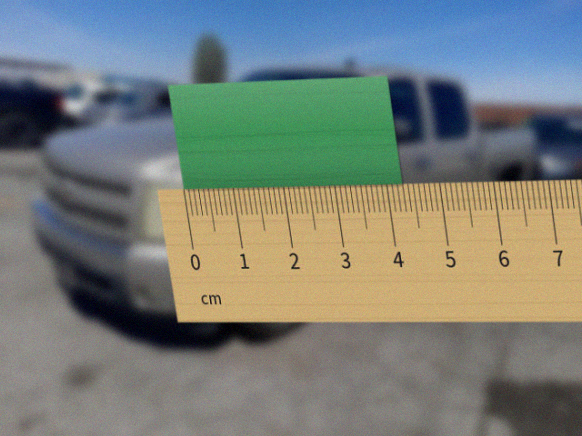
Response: 4.3 cm
